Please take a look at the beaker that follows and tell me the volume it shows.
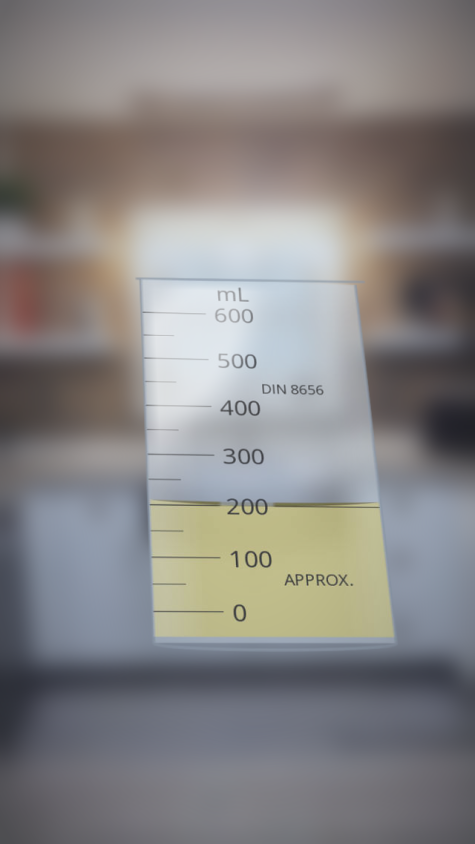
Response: 200 mL
